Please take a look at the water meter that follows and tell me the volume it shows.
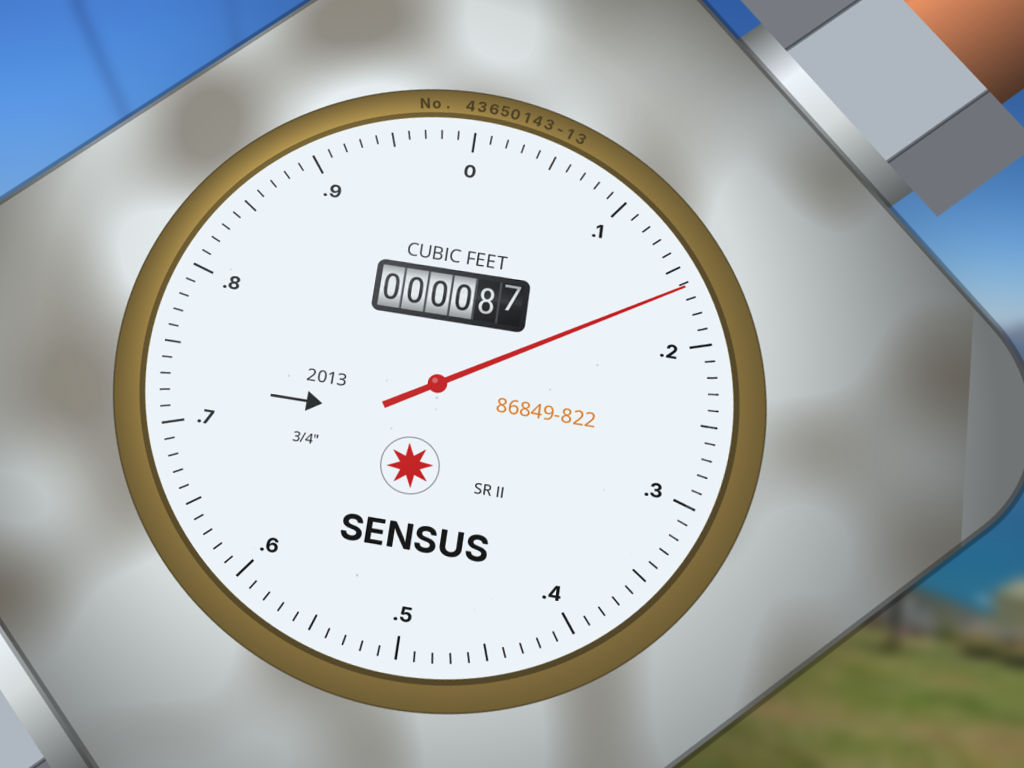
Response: 87.16 ft³
